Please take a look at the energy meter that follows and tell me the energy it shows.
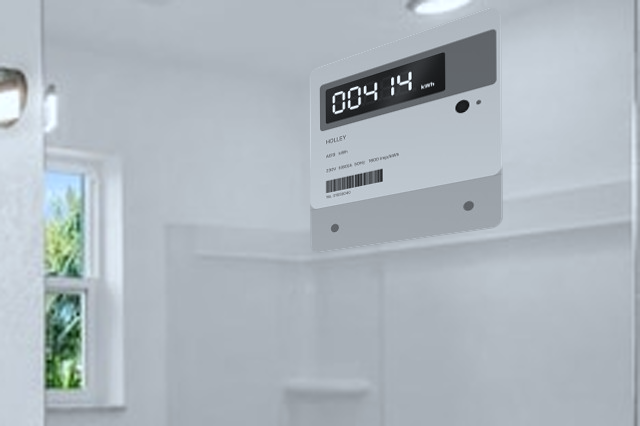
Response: 414 kWh
